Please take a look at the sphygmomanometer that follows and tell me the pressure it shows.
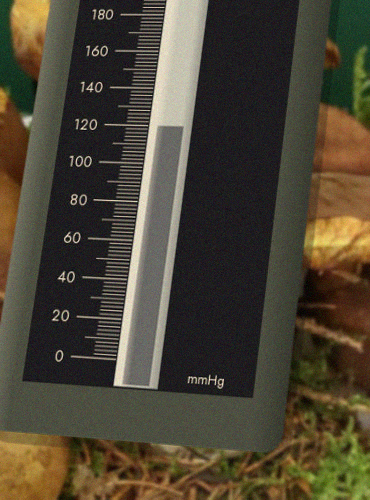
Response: 120 mmHg
